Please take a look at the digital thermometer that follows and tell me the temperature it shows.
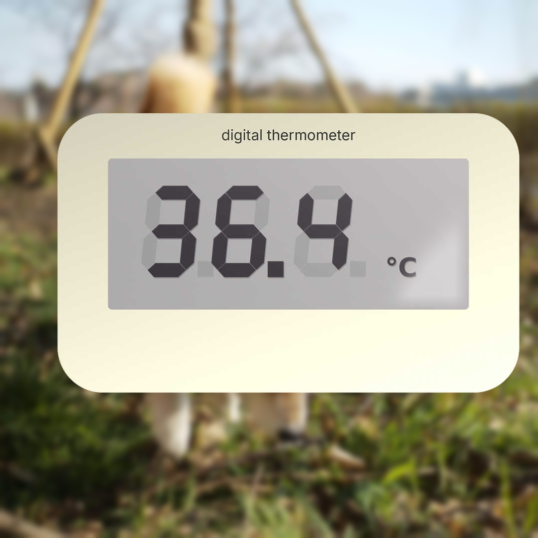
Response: 36.4 °C
